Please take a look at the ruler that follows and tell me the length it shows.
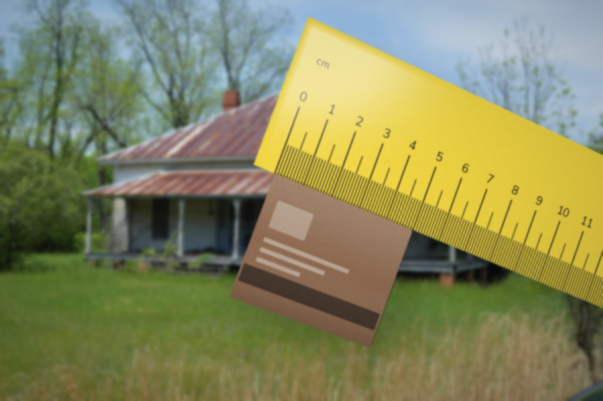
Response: 5 cm
